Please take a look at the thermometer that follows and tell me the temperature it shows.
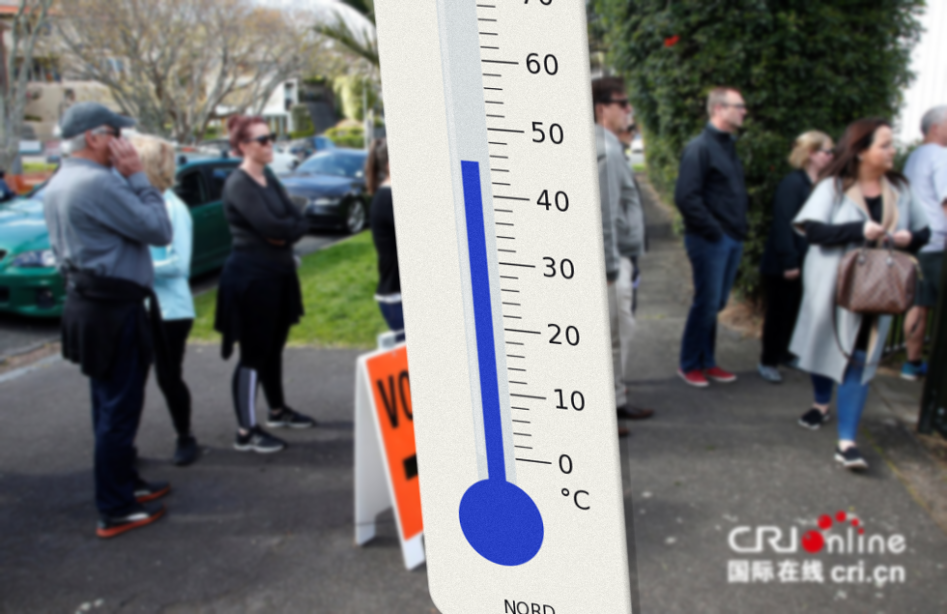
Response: 45 °C
